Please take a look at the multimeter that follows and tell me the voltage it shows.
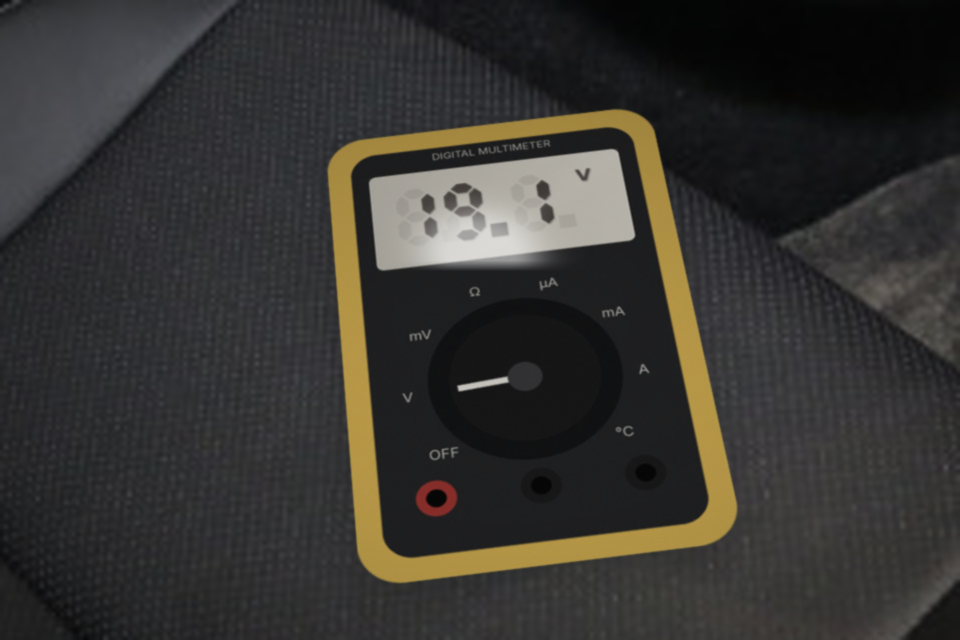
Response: 19.1 V
